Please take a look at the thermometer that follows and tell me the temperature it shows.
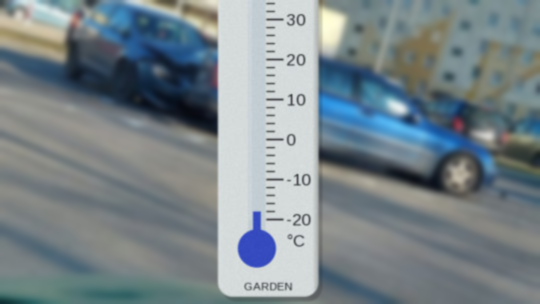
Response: -18 °C
